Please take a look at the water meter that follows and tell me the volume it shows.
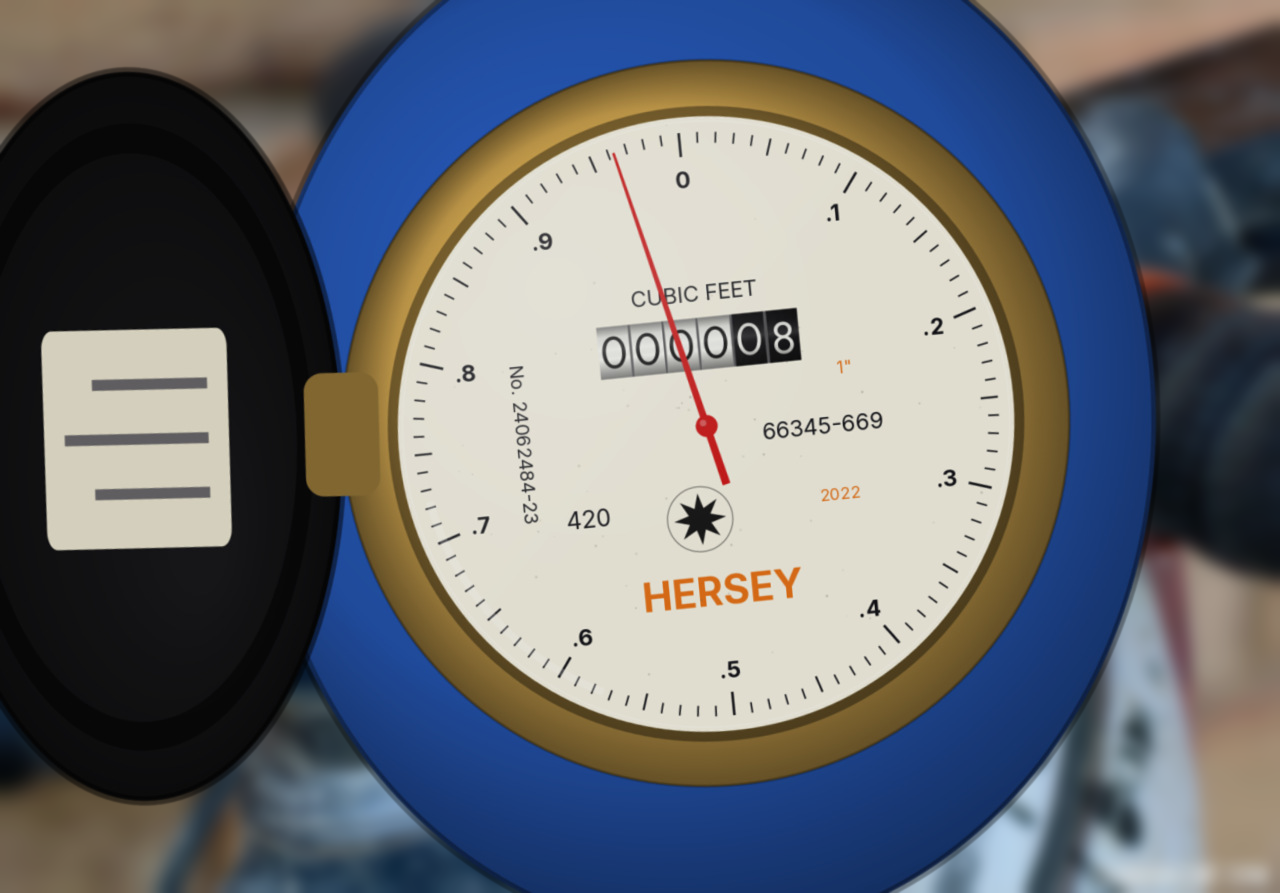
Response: 7.96 ft³
